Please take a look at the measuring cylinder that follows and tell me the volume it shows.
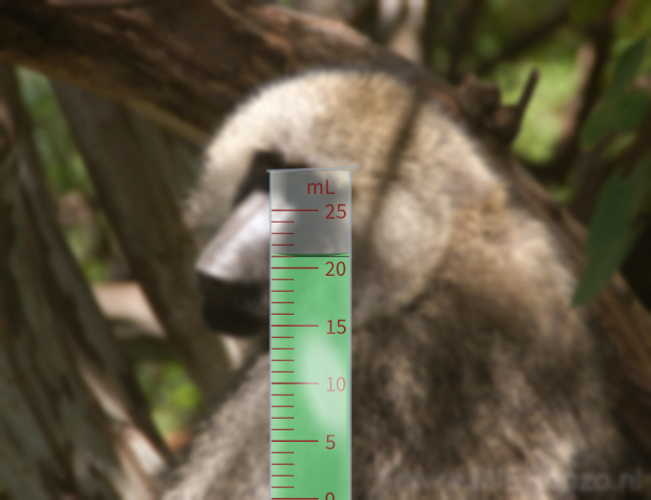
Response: 21 mL
